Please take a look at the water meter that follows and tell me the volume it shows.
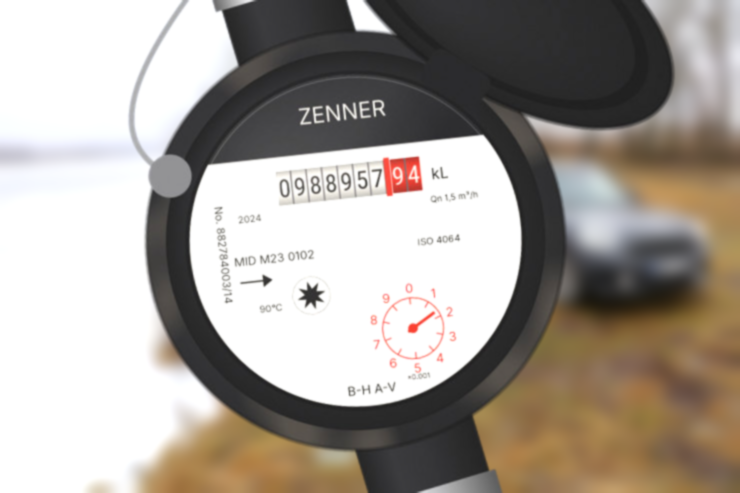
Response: 988957.941 kL
